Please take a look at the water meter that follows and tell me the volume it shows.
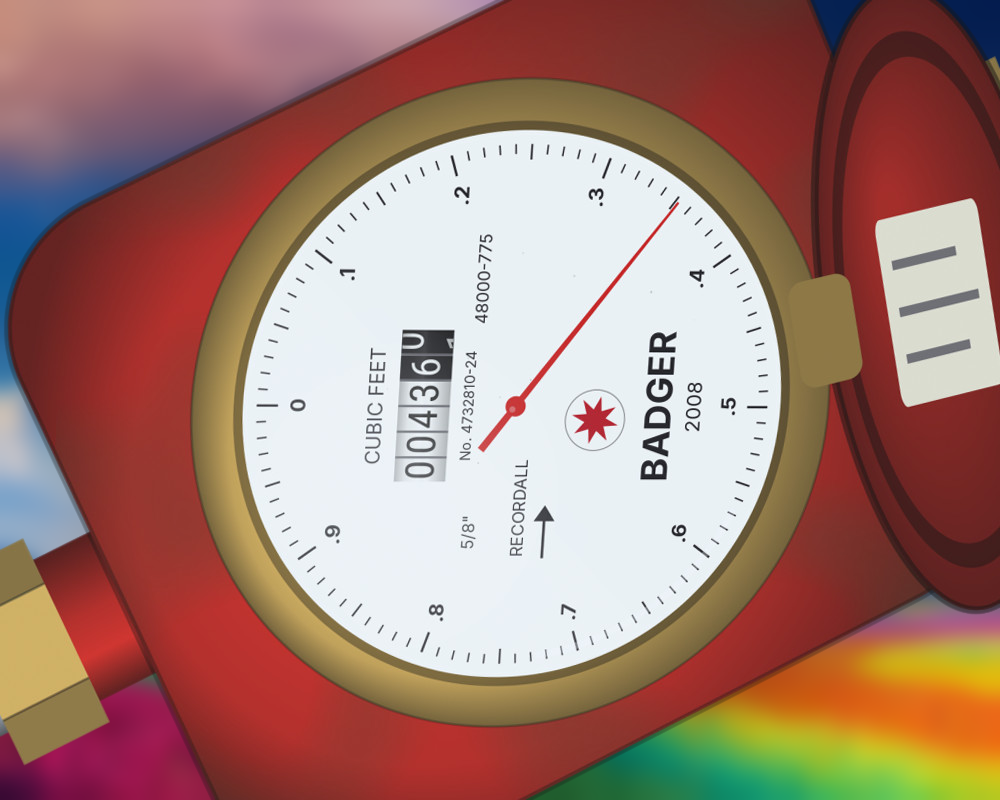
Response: 4360.35 ft³
